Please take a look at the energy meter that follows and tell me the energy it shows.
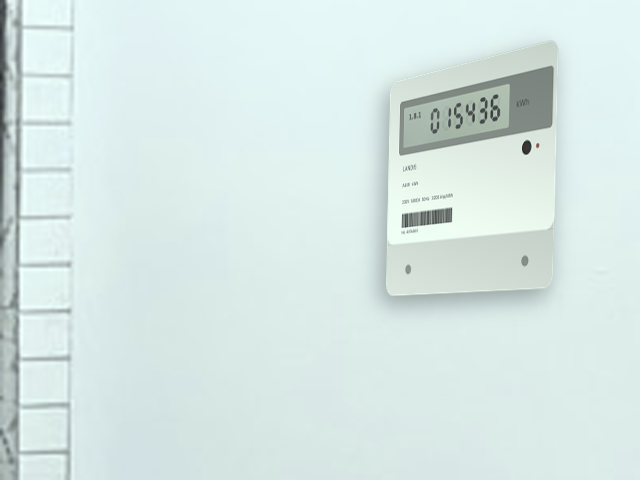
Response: 15436 kWh
